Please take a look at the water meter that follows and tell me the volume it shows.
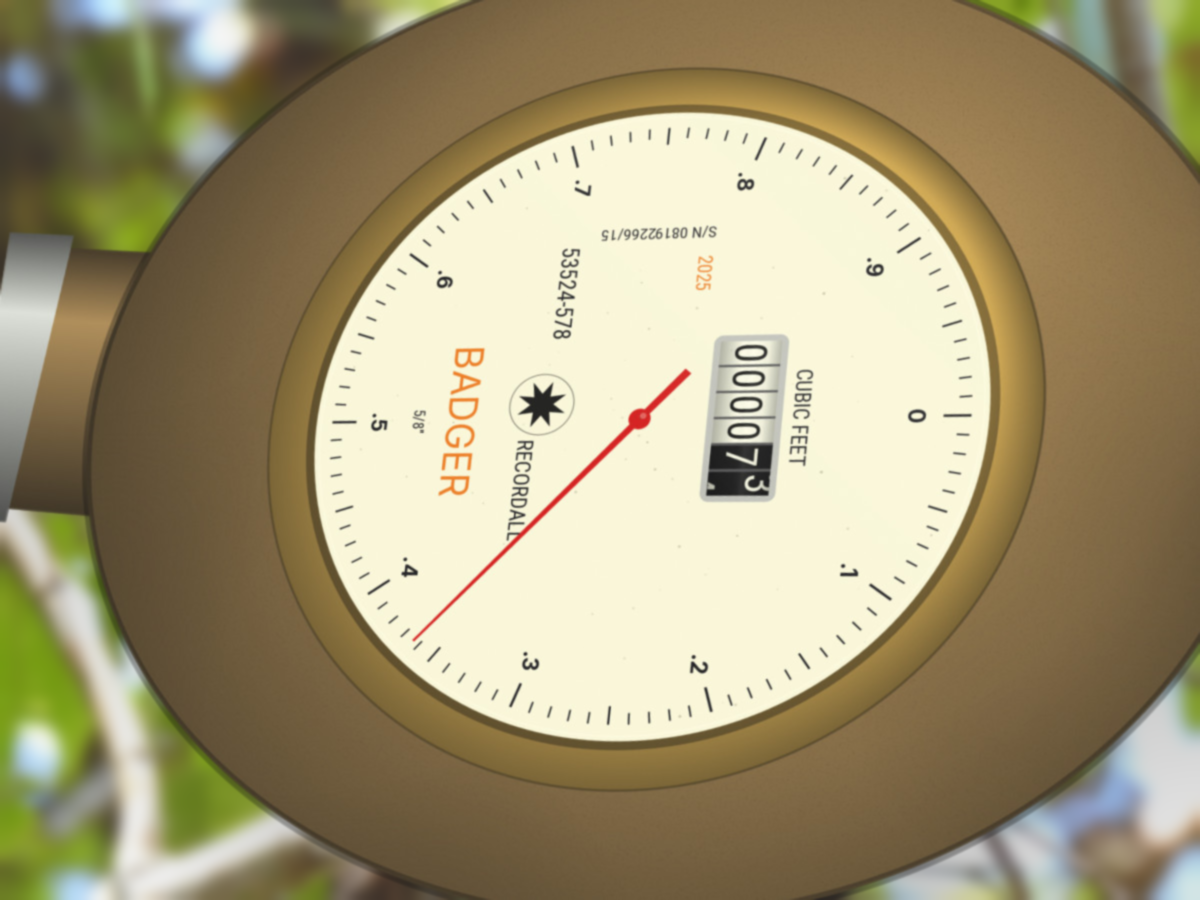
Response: 73.36 ft³
